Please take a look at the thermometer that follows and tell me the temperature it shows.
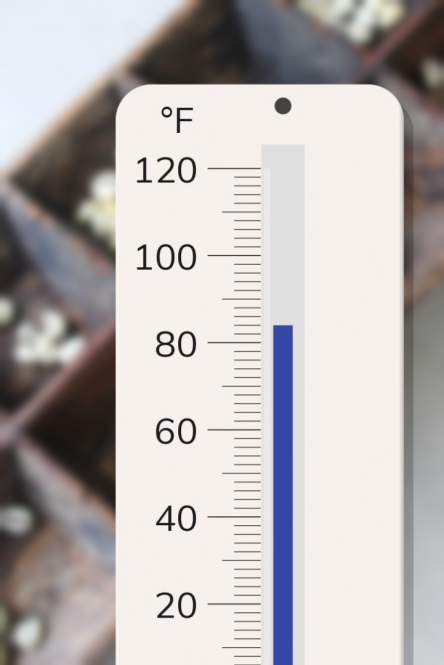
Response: 84 °F
